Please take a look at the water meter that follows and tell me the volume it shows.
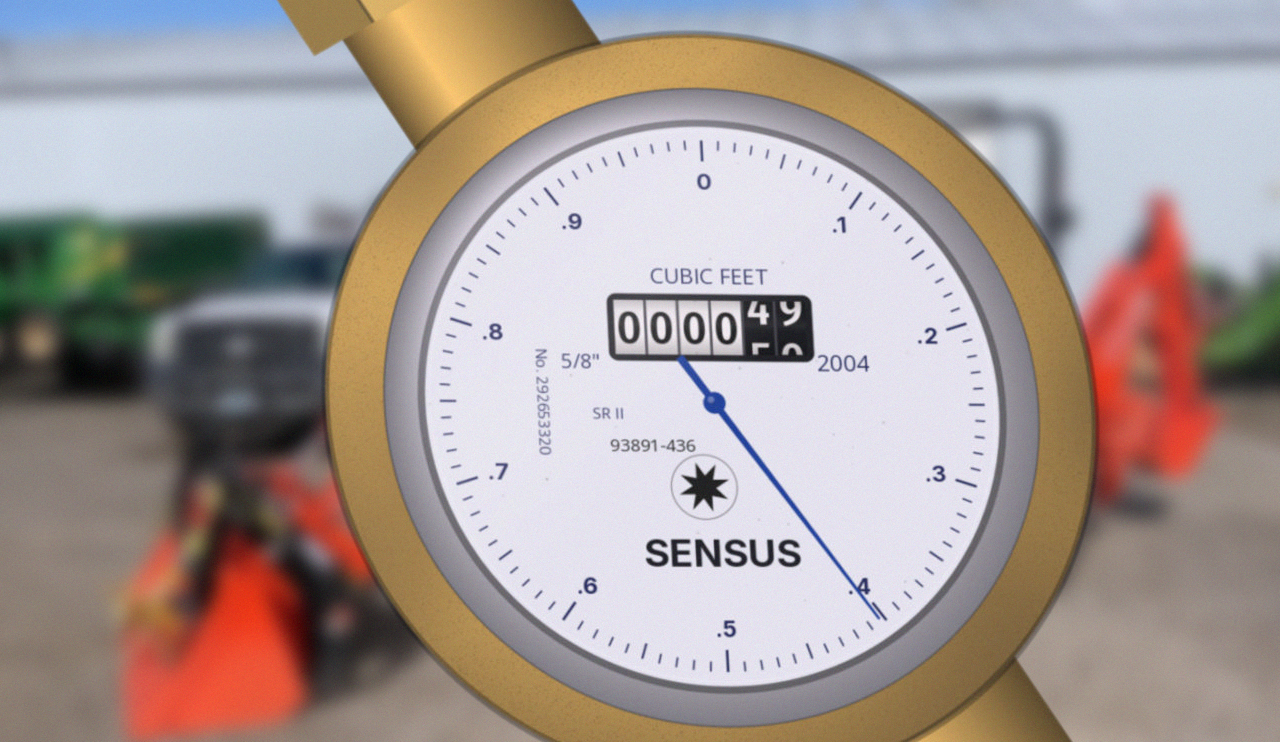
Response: 49.40 ft³
